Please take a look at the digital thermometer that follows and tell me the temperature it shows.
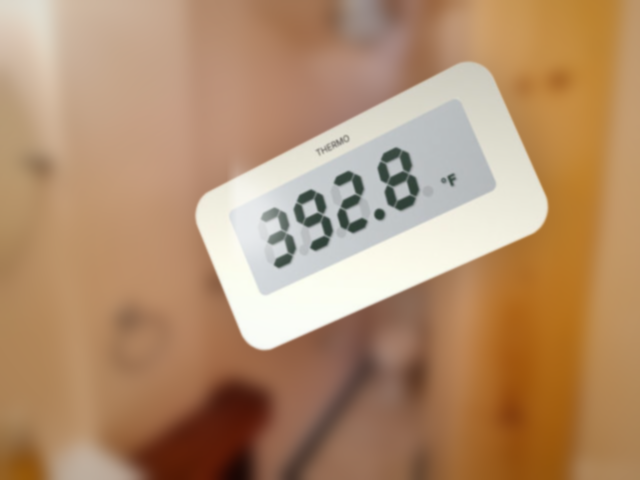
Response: 392.8 °F
